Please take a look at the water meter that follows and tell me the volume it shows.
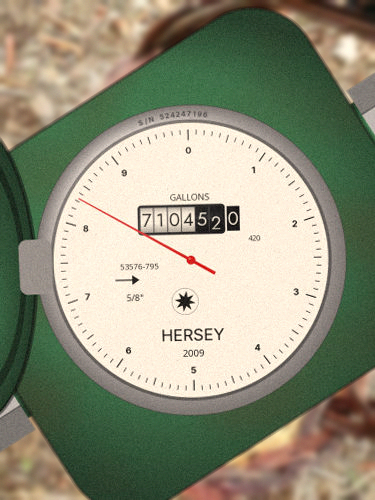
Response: 7104518.3 gal
